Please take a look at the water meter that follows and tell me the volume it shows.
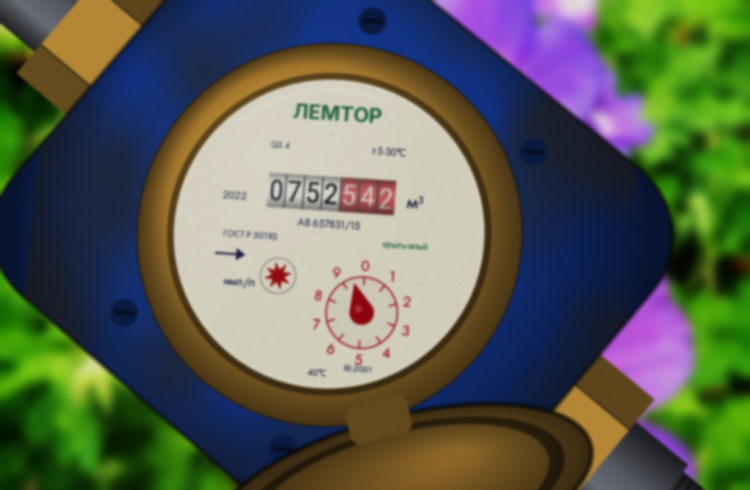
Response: 752.5419 m³
